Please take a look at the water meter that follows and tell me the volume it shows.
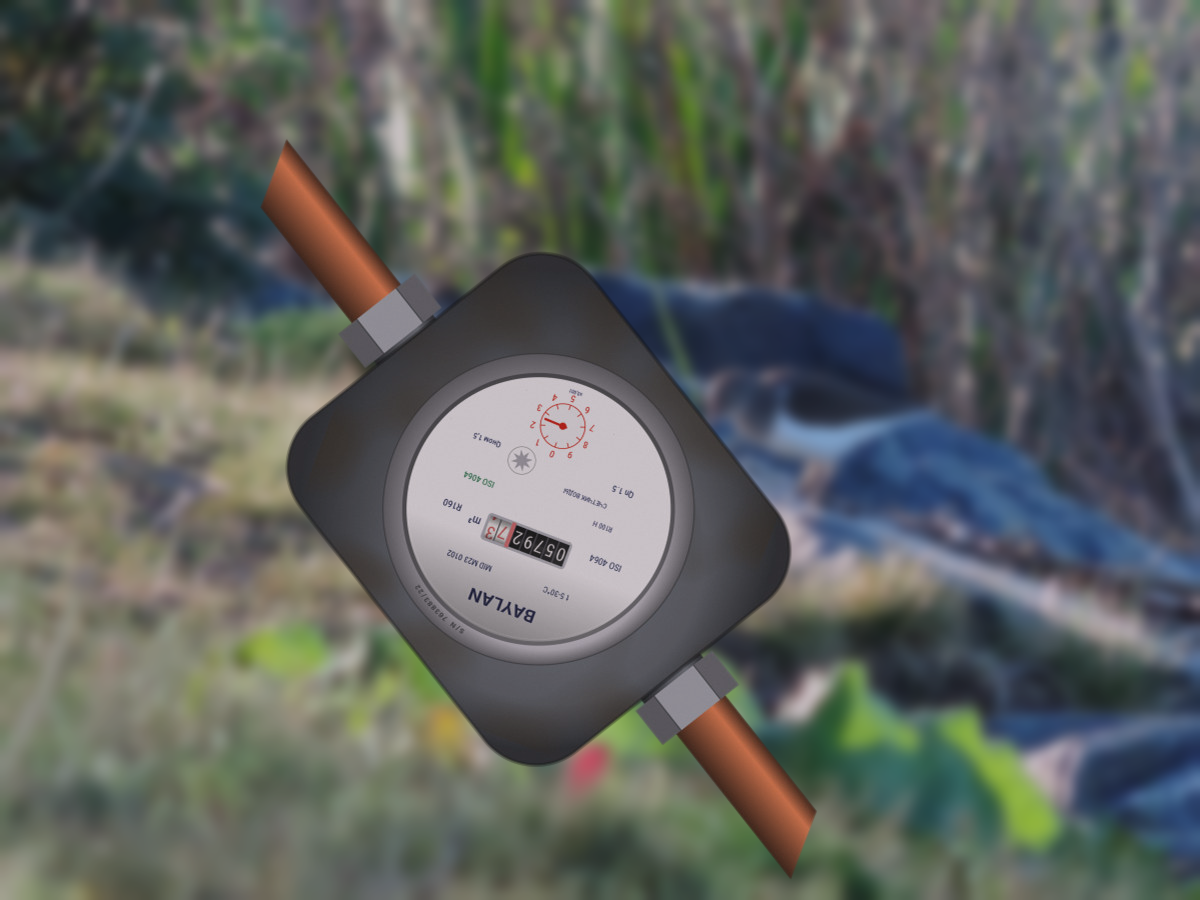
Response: 5792.732 m³
